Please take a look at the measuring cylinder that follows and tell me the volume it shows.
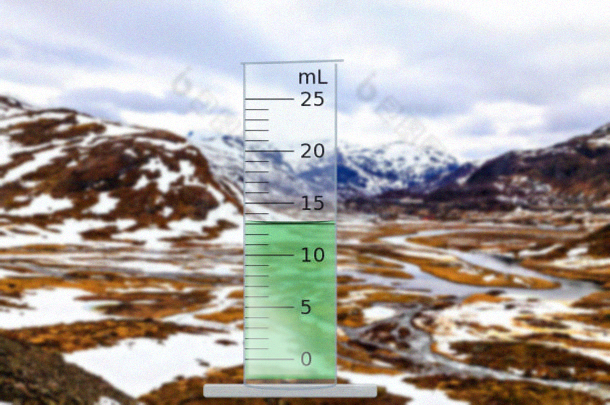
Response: 13 mL
